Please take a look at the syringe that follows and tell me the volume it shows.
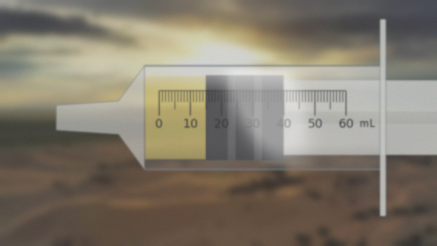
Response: 15 mL
